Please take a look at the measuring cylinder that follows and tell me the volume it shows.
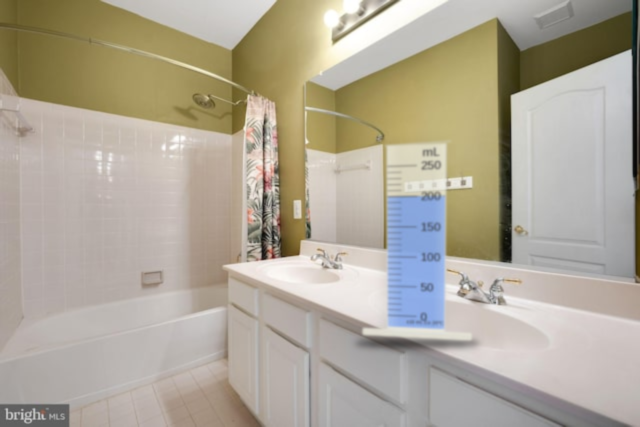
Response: 200 mL
